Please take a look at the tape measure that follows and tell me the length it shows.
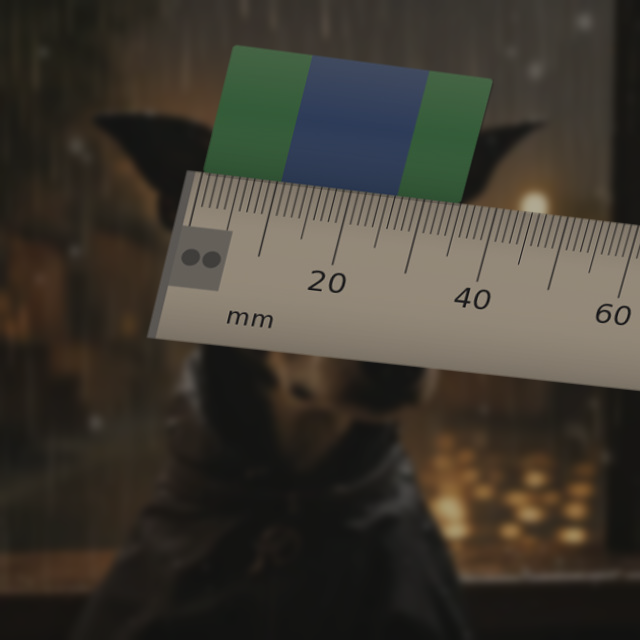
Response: 35 mm
